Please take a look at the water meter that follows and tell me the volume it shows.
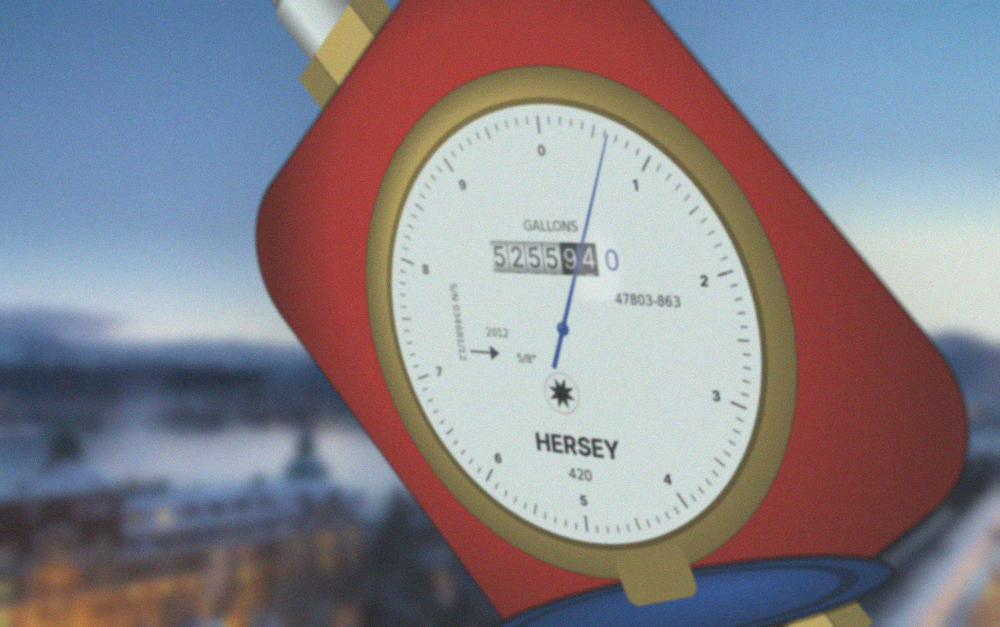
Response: 5255940.6 gal
